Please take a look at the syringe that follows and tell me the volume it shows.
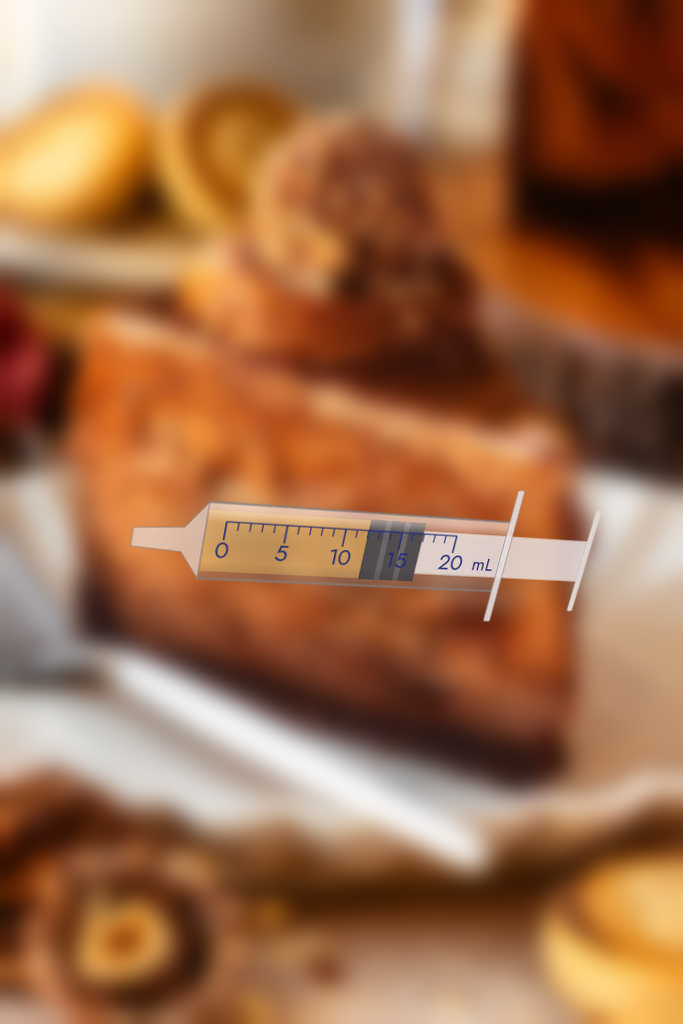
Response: 12 mL
